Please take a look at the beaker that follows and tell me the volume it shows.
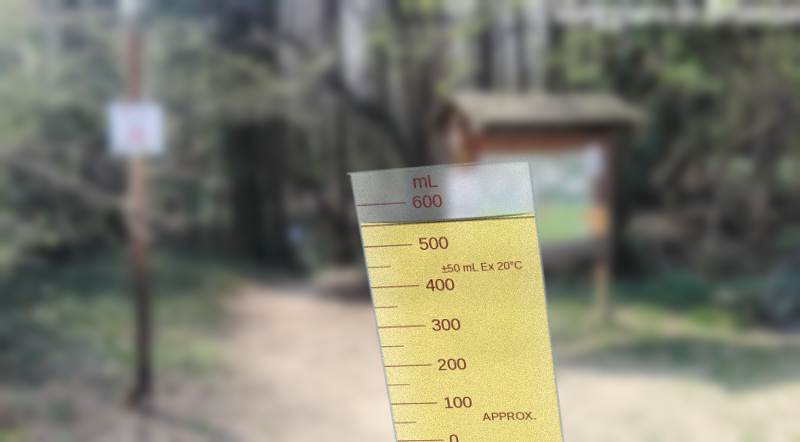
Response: 550 mL
